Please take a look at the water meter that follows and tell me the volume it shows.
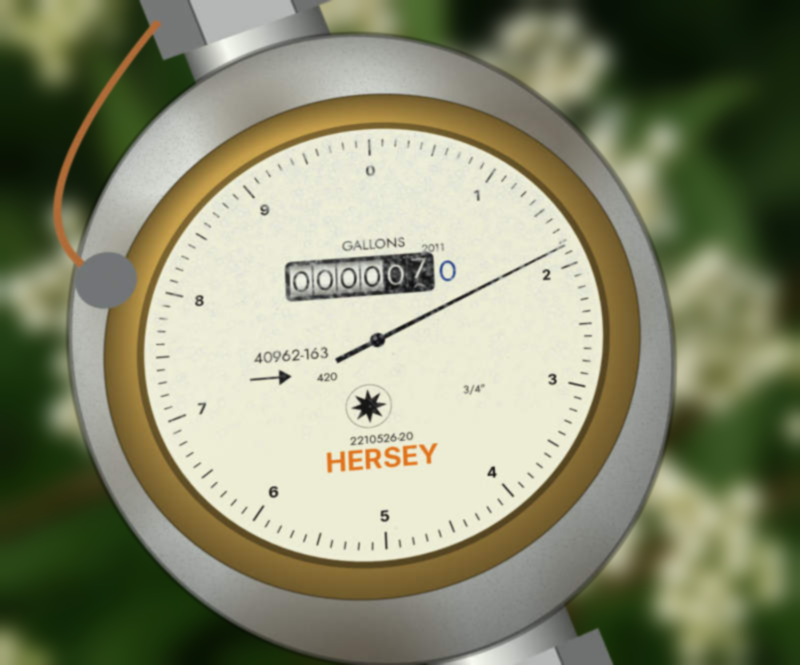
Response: 71.8 gal
